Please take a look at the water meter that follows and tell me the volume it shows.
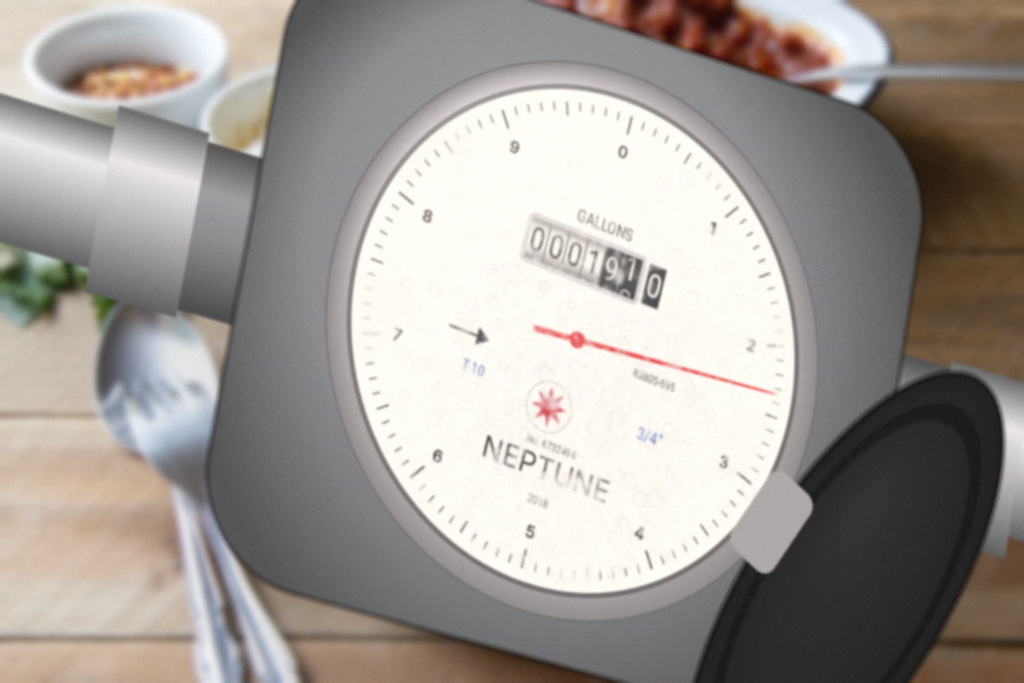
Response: 1912.3 gal
